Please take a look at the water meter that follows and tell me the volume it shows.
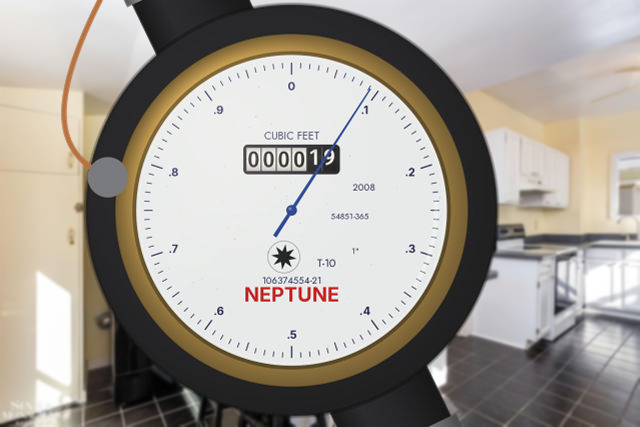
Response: 19.09 ft³
